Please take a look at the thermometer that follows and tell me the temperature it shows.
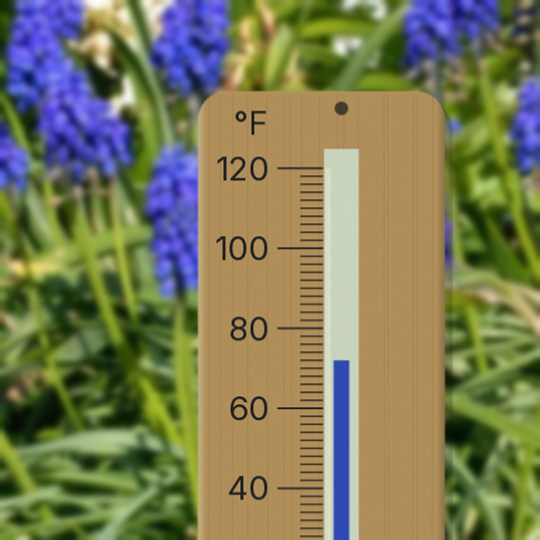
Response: 72 °F
